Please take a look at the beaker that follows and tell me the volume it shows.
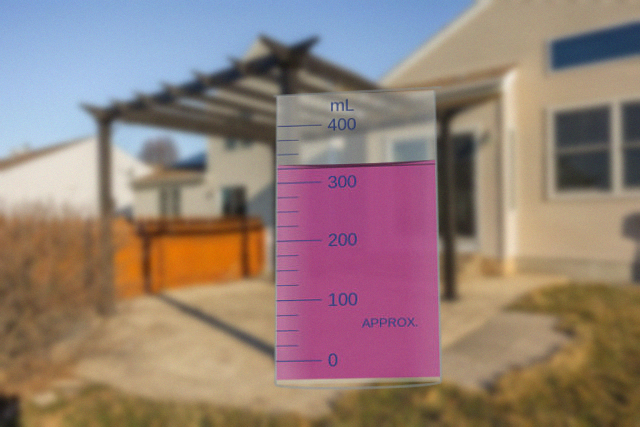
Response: 325 mL
